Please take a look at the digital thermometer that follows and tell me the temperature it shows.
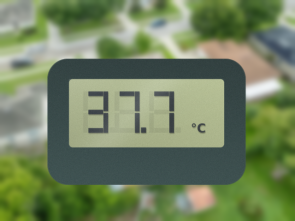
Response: 37.7 °C
